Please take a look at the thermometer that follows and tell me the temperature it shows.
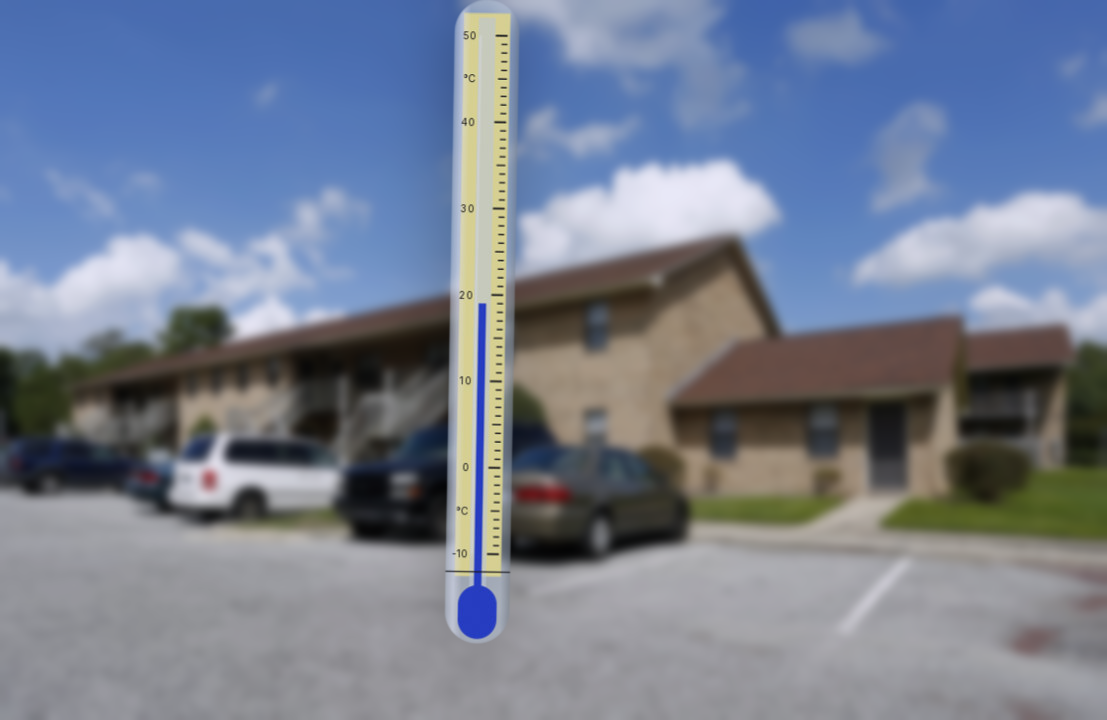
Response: 19 °C
